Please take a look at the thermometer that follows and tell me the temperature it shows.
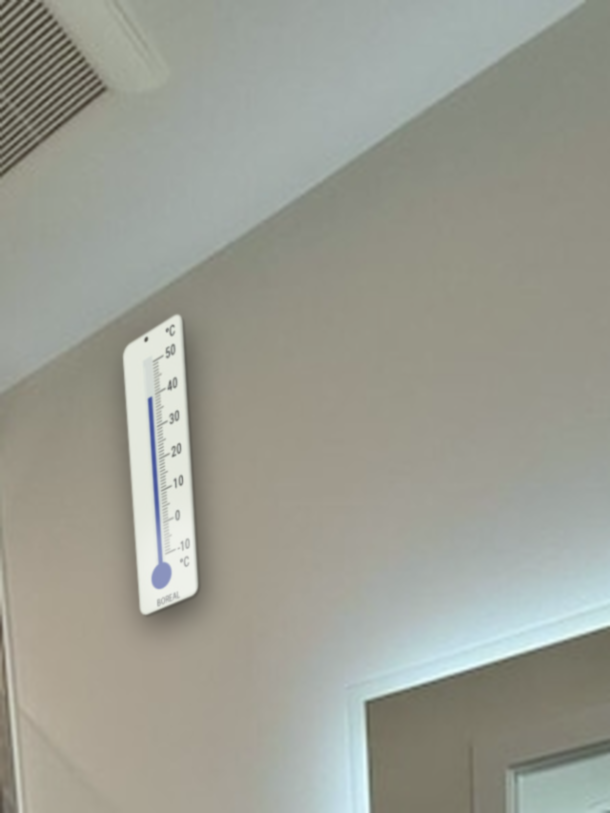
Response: 40 °C
